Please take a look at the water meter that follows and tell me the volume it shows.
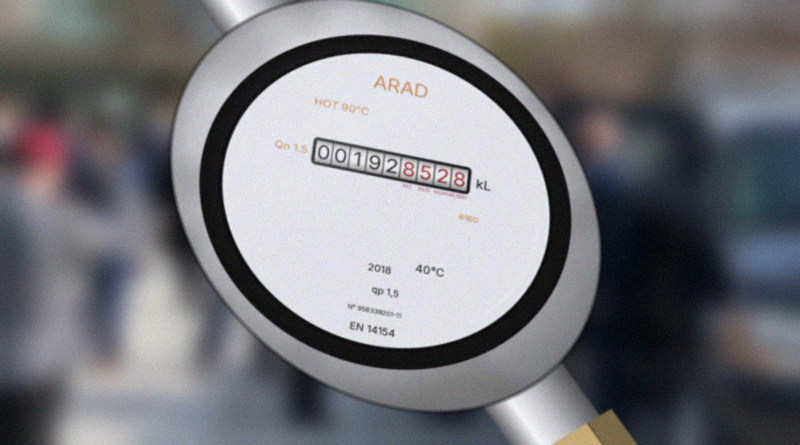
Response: 192.8528 kL
